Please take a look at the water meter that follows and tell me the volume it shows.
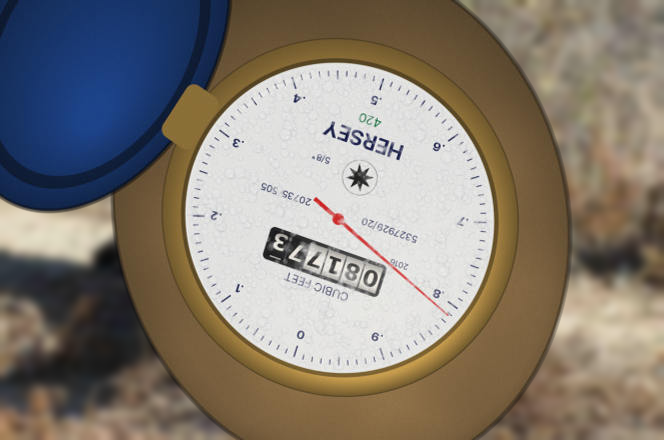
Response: 81772.81 ft³
